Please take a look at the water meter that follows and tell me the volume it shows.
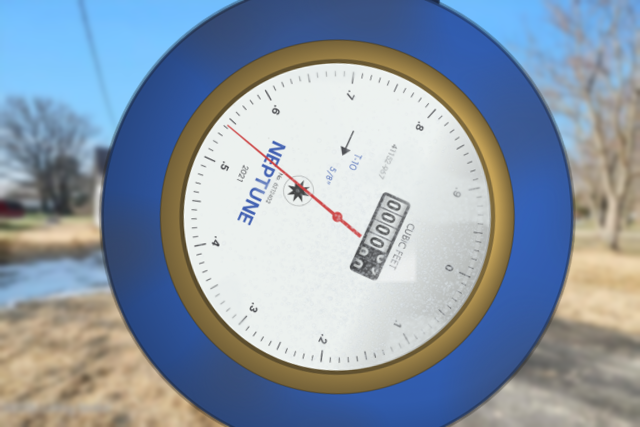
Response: 89.54 ft³
